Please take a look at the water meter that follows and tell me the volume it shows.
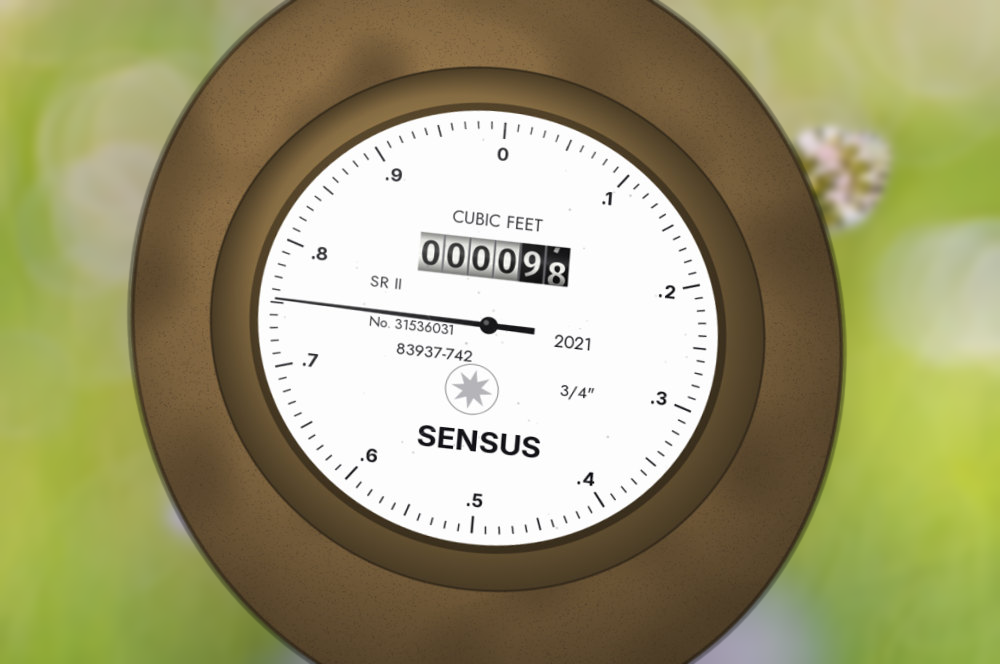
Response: 97.75 ft³
